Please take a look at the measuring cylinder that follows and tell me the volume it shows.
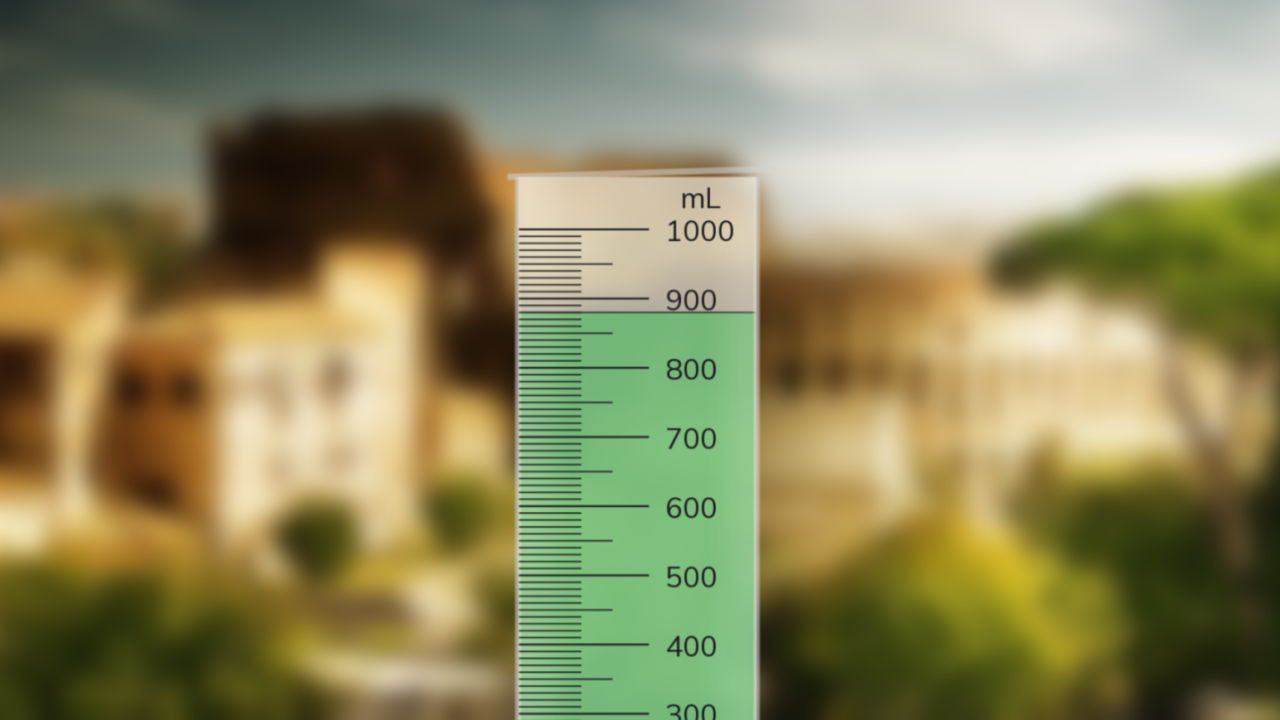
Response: 880 mL
